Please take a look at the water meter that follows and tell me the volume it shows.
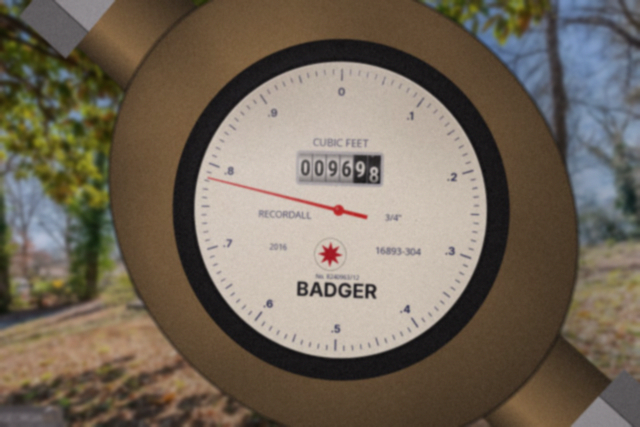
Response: 9697.78 ft³
